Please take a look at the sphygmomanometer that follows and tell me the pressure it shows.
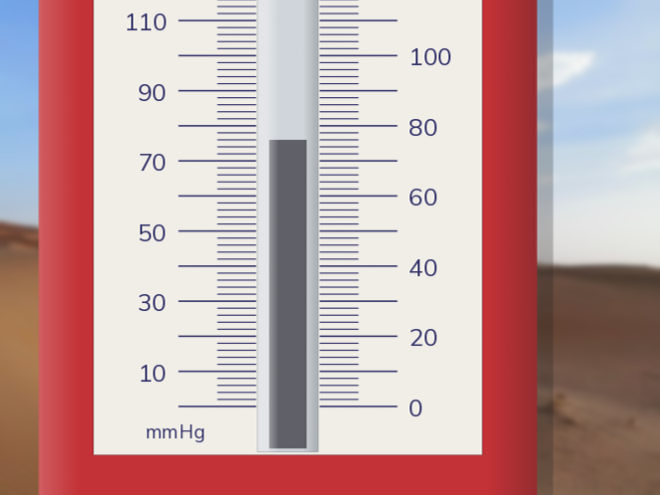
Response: 76 mmHg
